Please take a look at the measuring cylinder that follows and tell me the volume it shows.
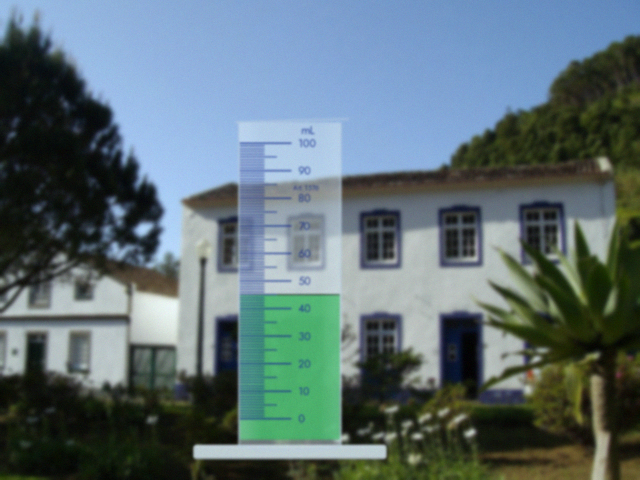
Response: 45 mL
